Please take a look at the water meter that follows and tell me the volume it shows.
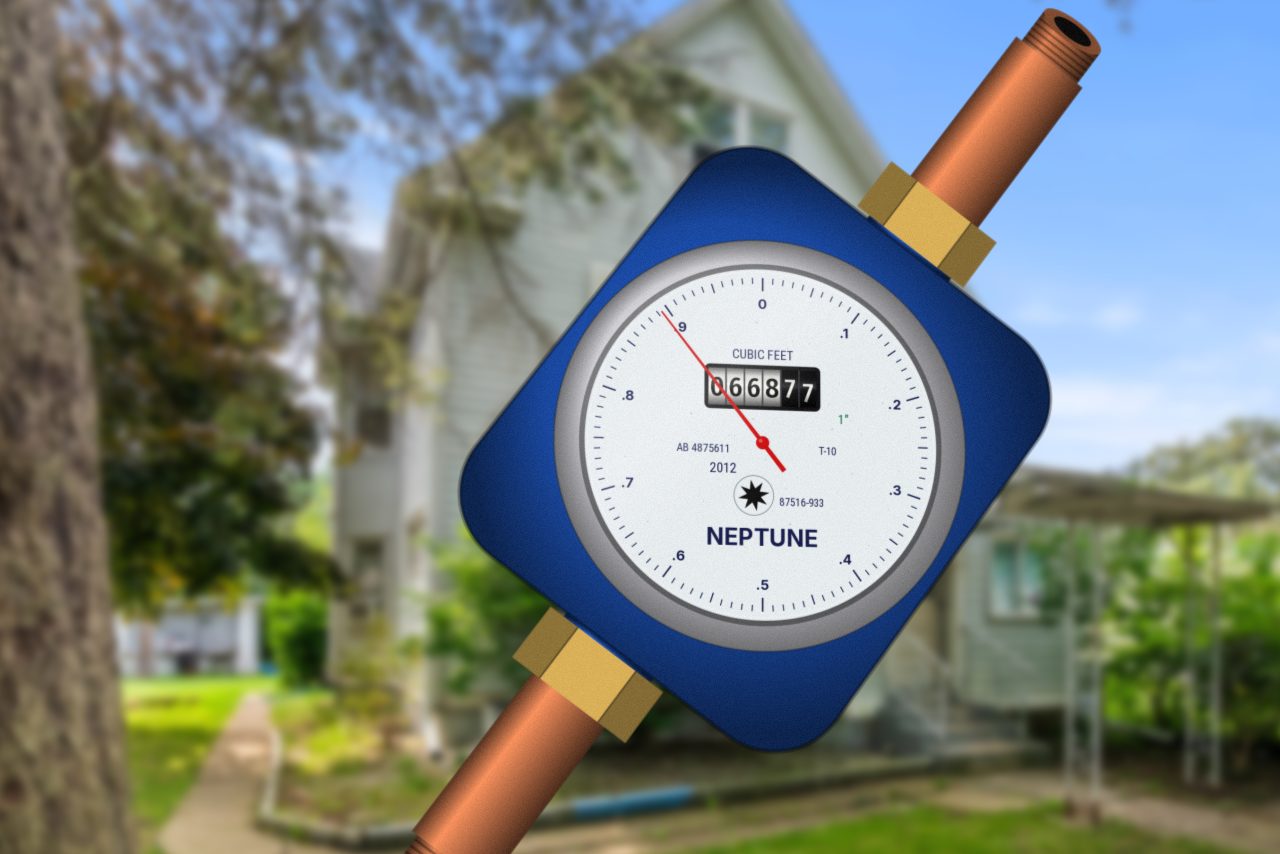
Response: 66876.89 ft³
